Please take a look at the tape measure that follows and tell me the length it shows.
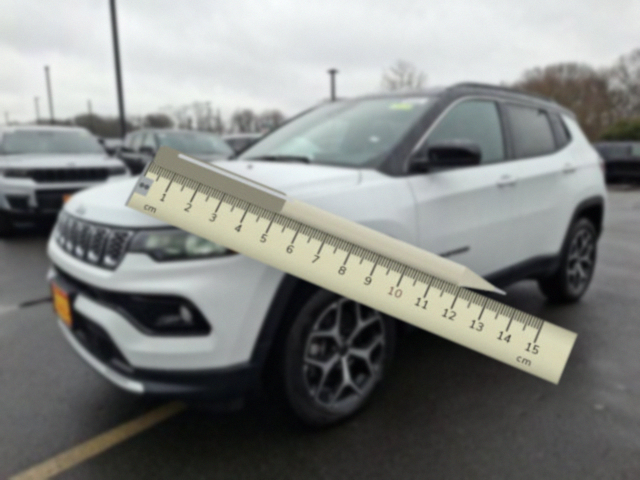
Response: 13.5 cm
